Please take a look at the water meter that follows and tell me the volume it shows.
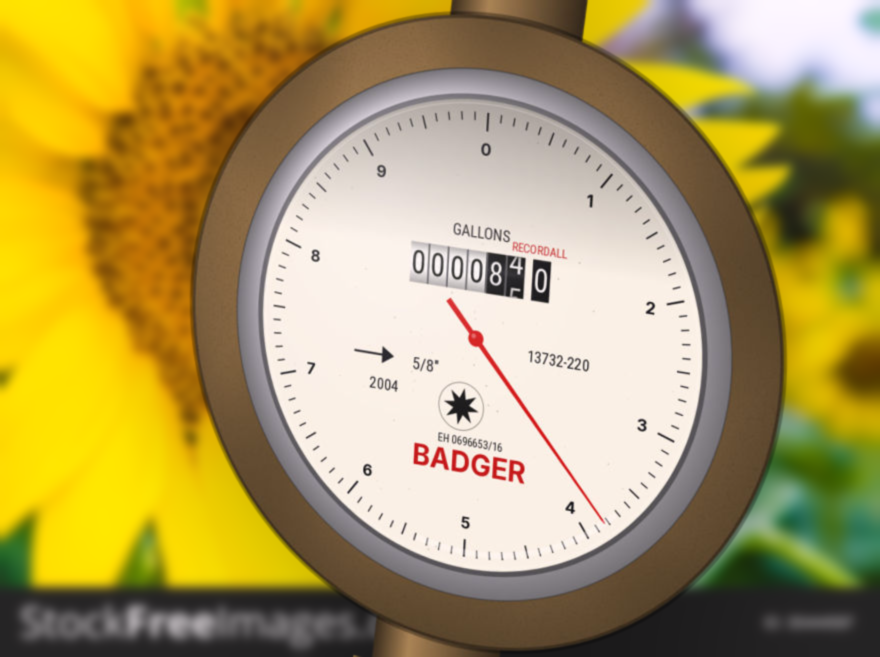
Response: 843.8 gal
